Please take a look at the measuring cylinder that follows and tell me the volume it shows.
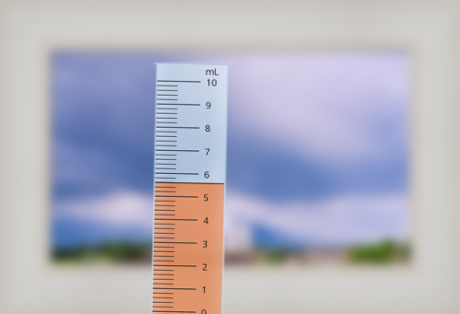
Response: 5.6 mL
